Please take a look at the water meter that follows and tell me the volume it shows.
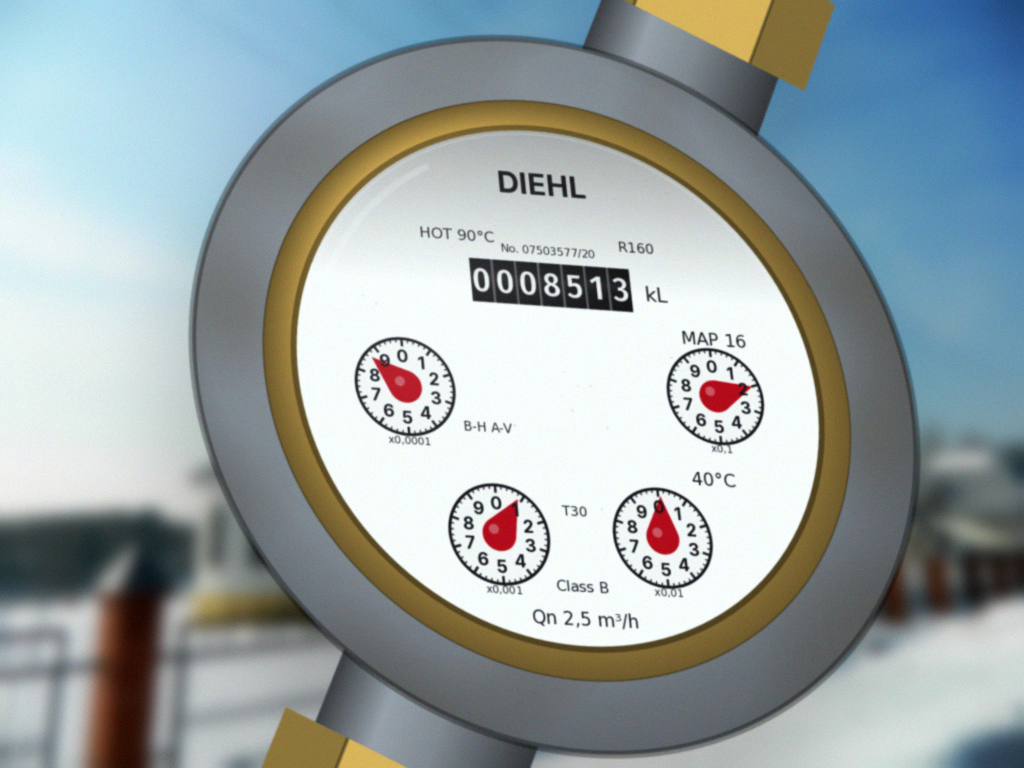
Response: 8513.2008 kL
